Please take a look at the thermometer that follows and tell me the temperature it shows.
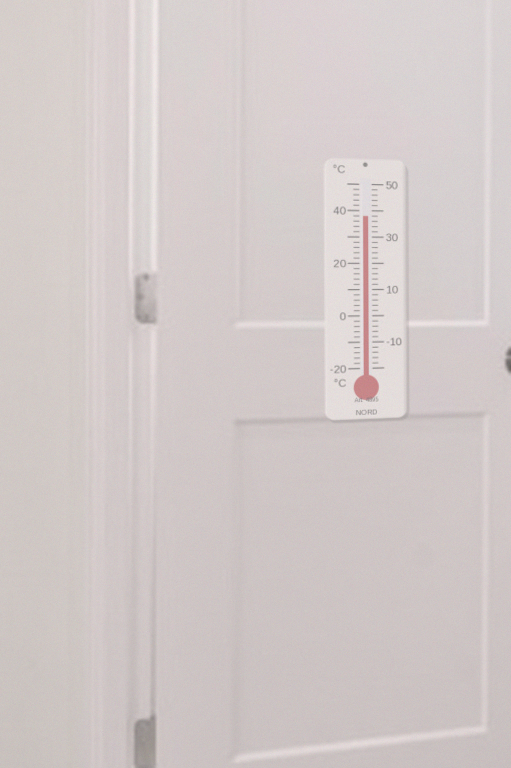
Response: 38 °C
